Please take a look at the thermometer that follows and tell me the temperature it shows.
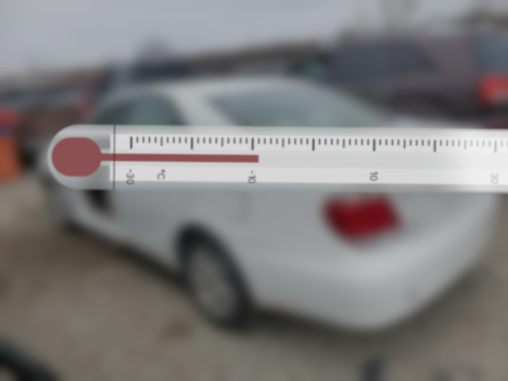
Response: -9 °C
